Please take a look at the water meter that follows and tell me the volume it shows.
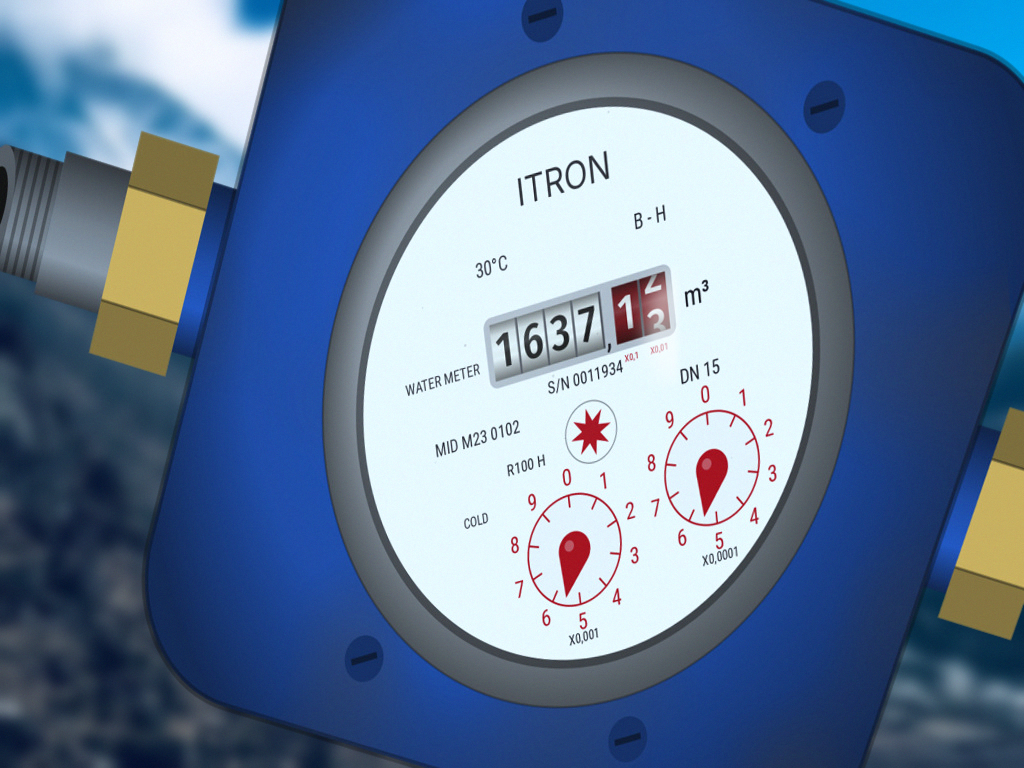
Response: 1637.1255 m³
